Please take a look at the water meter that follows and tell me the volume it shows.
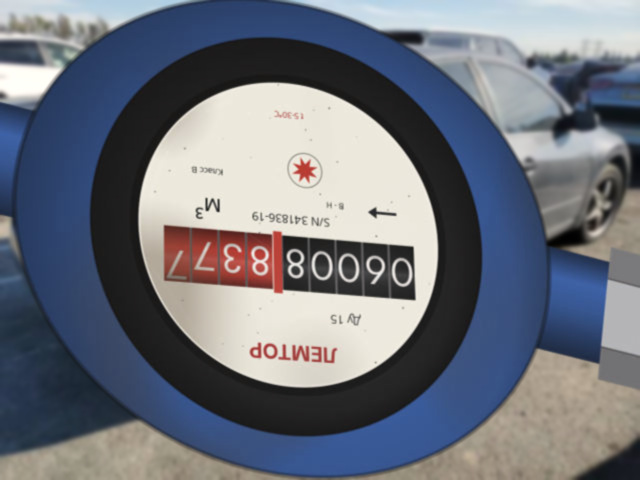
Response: 6008.8377 m³
